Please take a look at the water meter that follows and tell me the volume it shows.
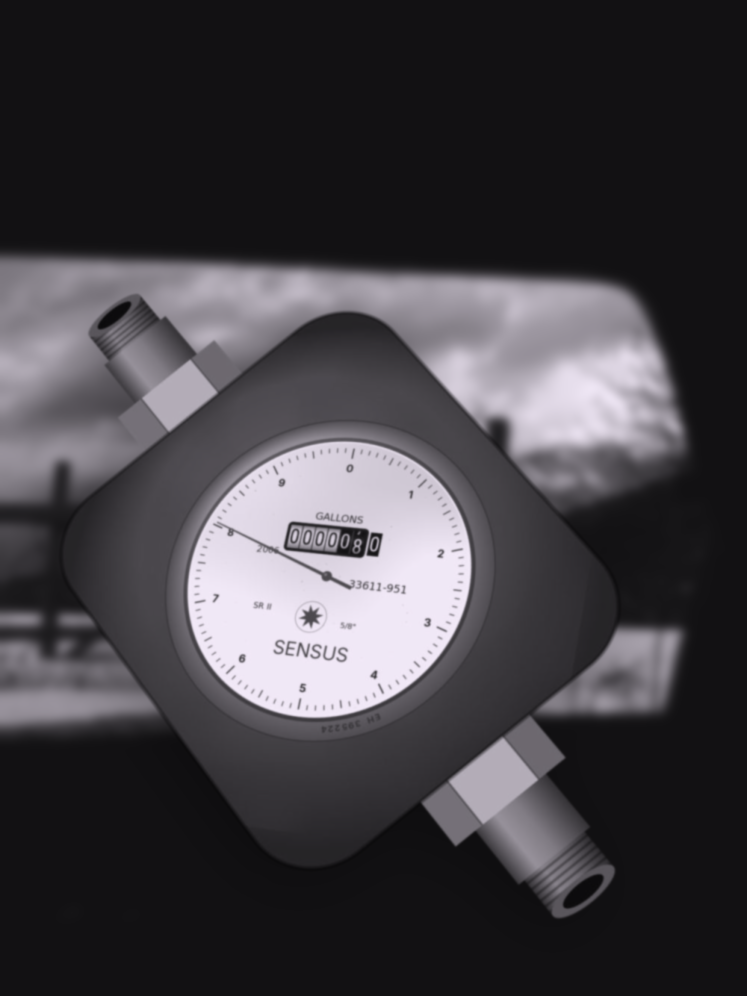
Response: 78.0 gal
